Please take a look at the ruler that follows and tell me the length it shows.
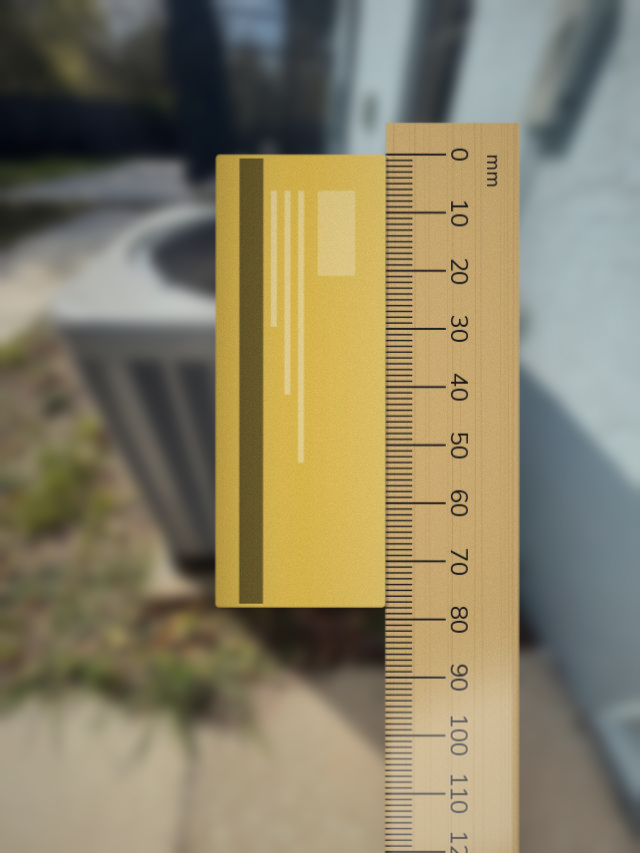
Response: 78 mm
